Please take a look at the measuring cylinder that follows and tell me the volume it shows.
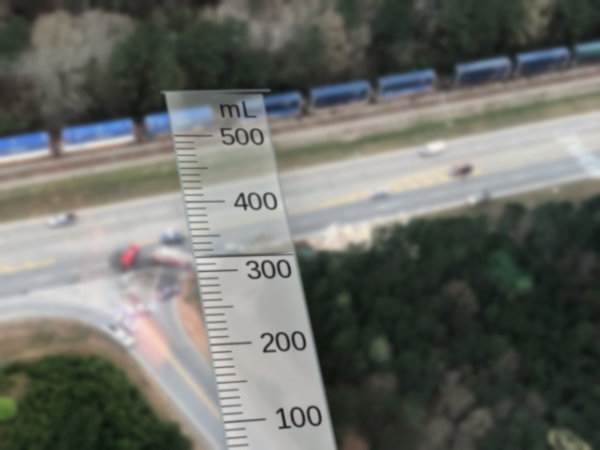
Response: 320 mL
